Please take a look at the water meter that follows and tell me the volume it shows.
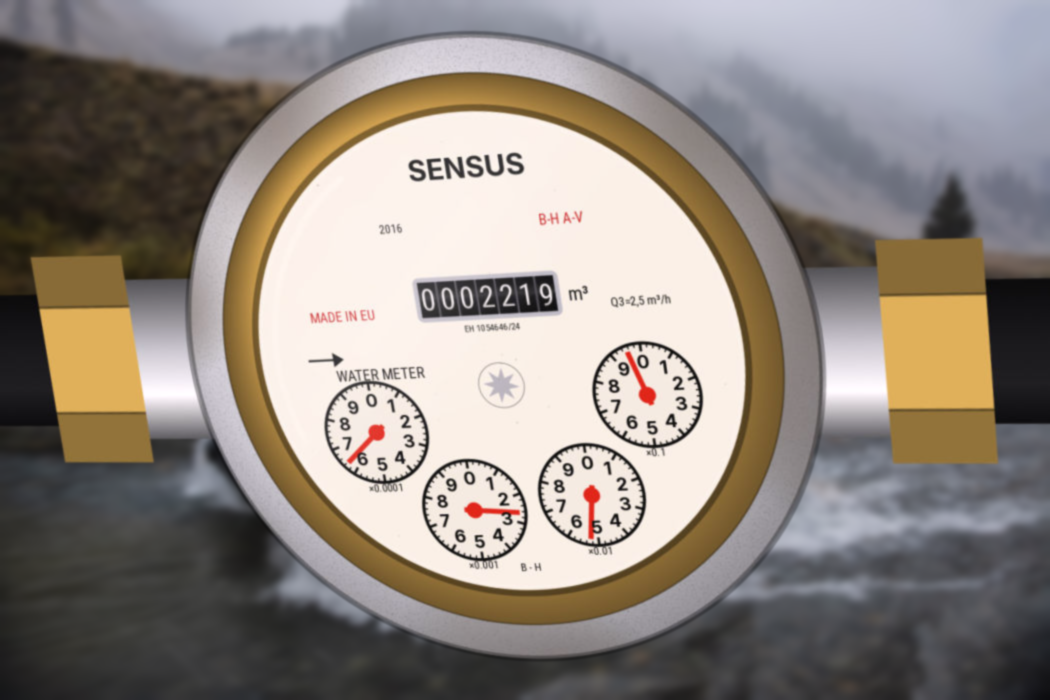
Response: 2218.9526 m³
